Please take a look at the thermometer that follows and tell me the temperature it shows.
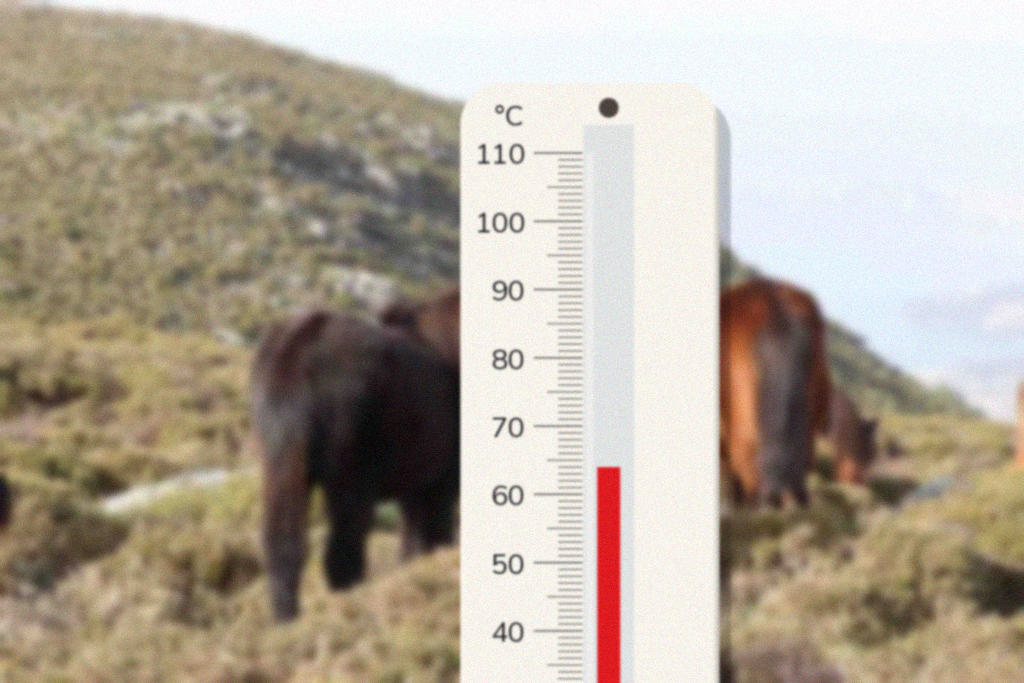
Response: 64 °C
